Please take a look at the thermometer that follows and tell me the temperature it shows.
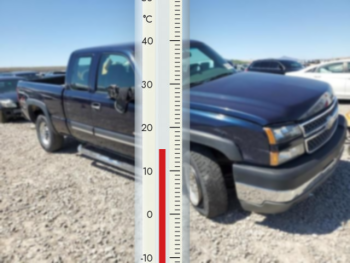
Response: 15 °C
